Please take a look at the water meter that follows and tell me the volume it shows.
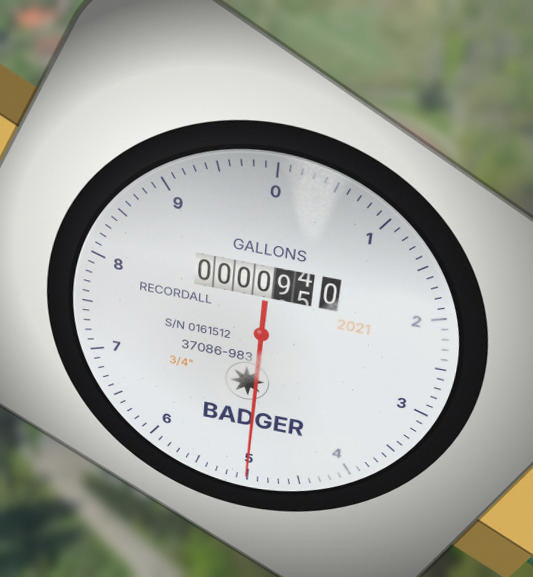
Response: 945.0 gal
